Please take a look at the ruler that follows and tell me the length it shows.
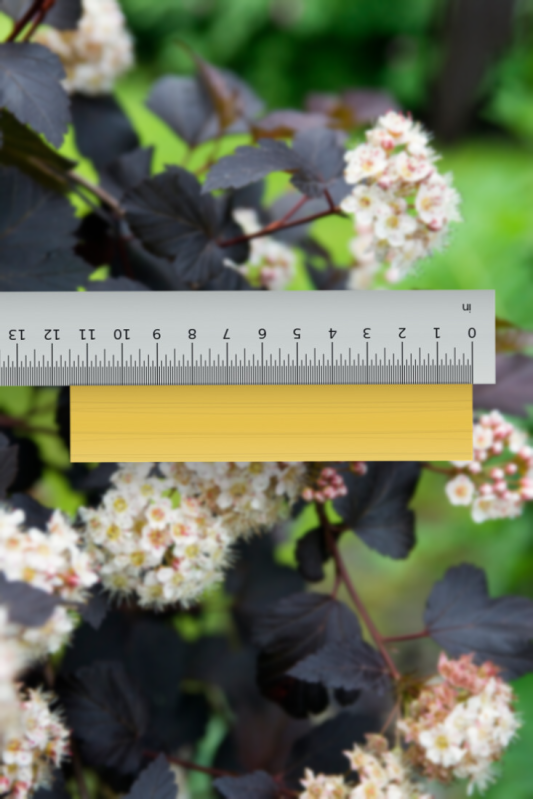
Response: 11.5 in
